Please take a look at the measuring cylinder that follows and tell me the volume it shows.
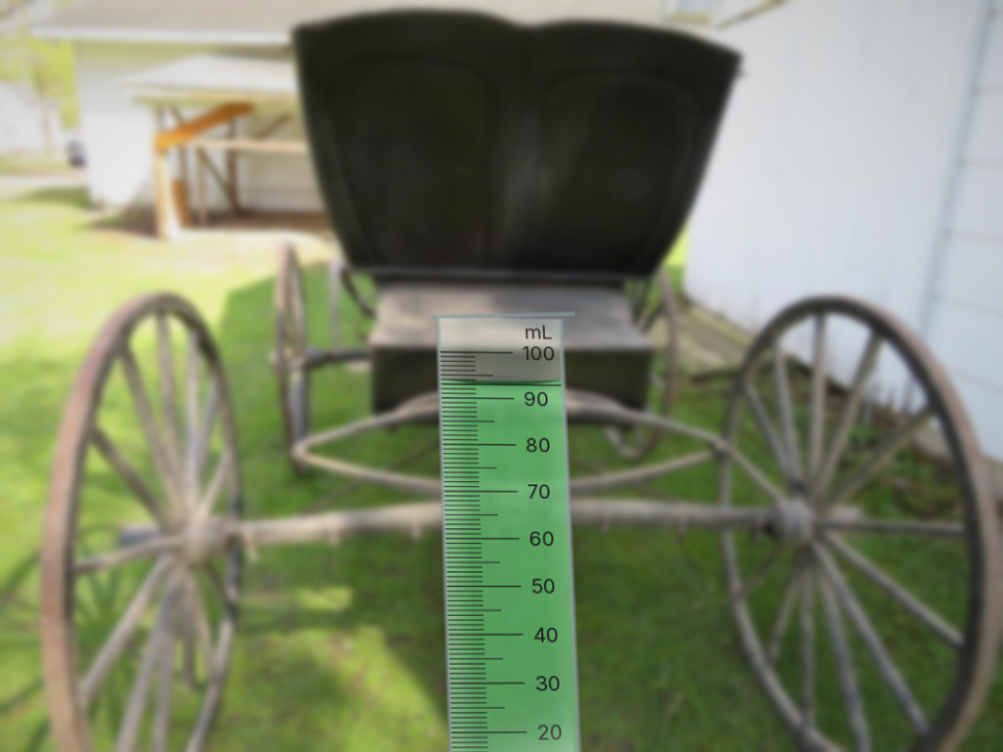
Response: 93 mL
